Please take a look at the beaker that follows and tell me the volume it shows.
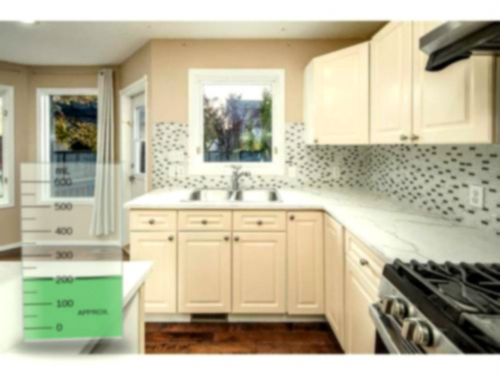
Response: 200 mL
